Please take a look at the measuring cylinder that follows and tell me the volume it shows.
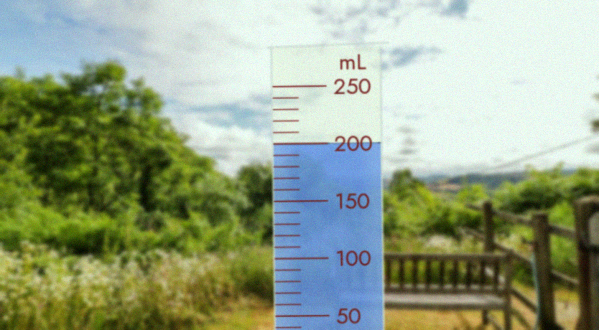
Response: 200 mL
